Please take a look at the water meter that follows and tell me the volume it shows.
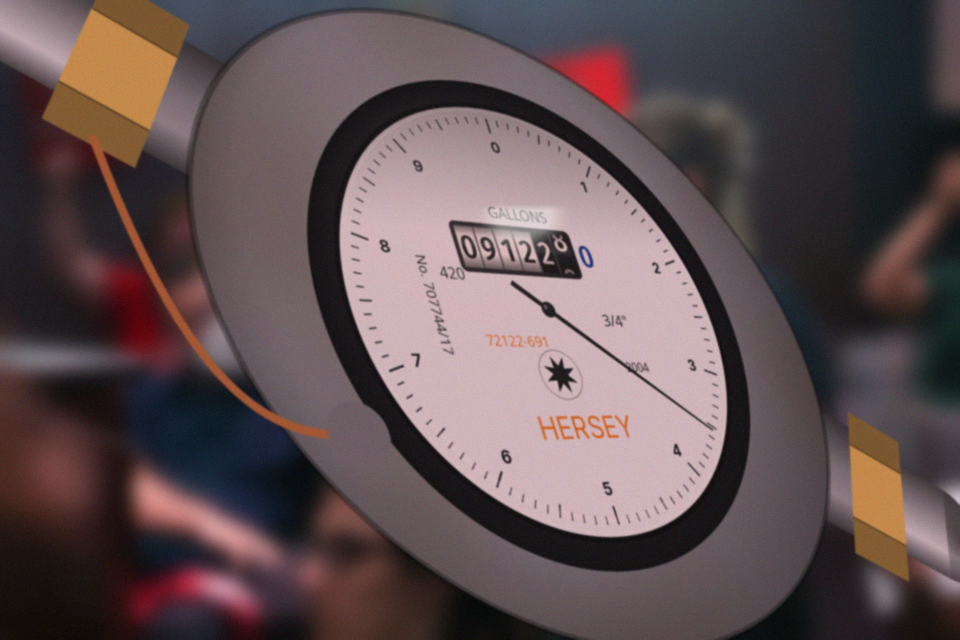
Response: 912283.5 gal
